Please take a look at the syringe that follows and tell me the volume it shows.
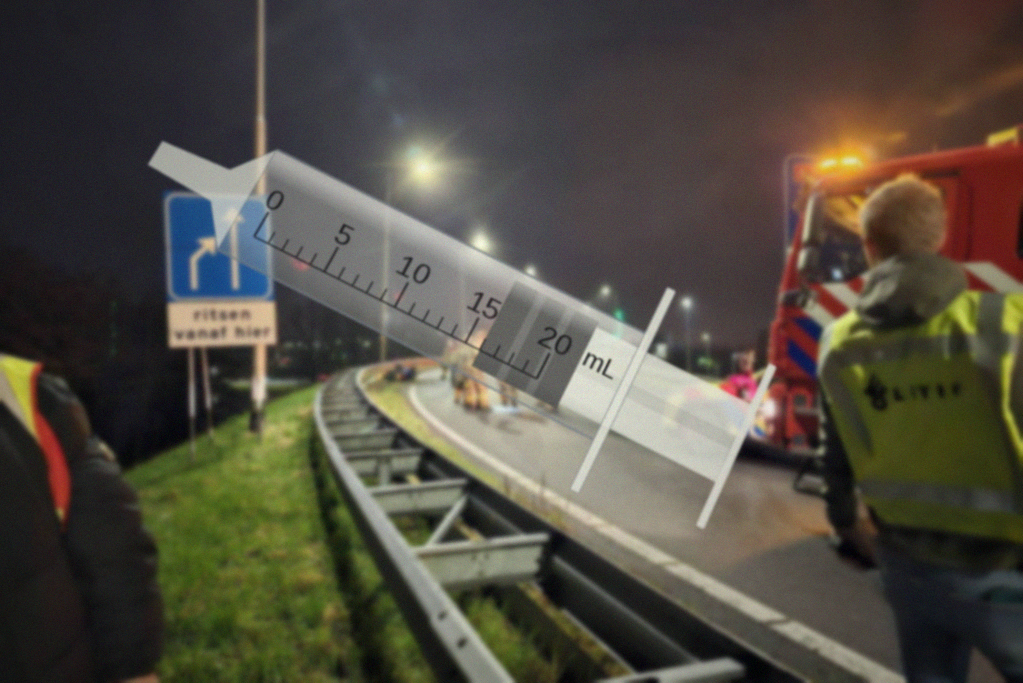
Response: 16 mL
